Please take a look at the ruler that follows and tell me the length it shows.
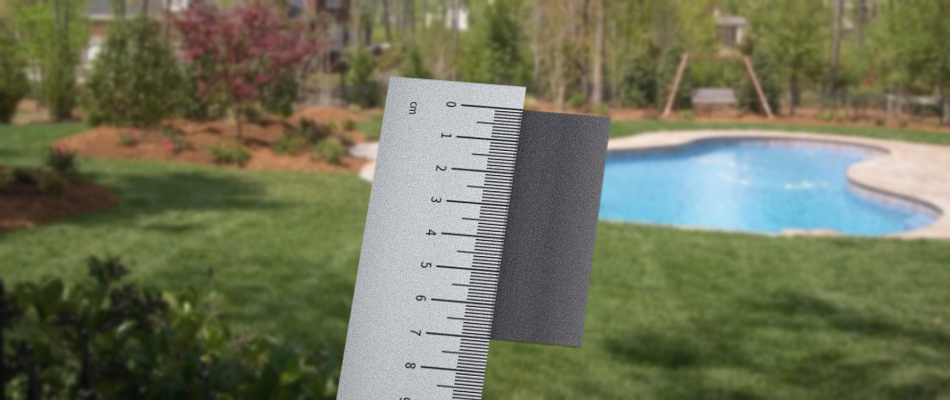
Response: 7 cm
